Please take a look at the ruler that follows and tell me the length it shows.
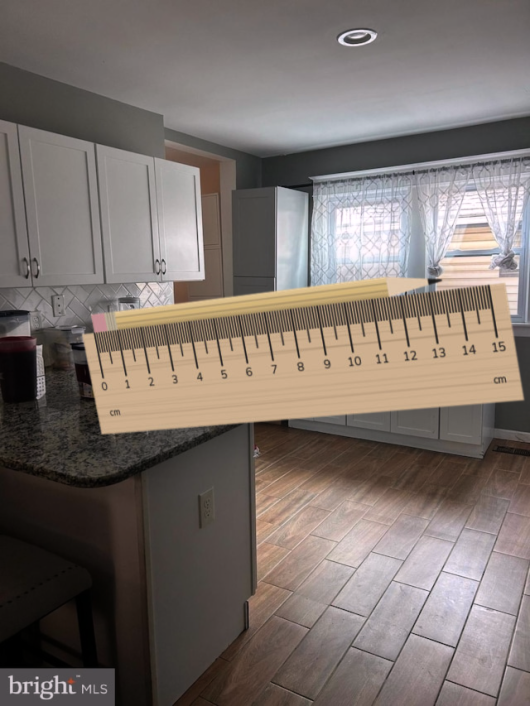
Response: 13.5 cm
